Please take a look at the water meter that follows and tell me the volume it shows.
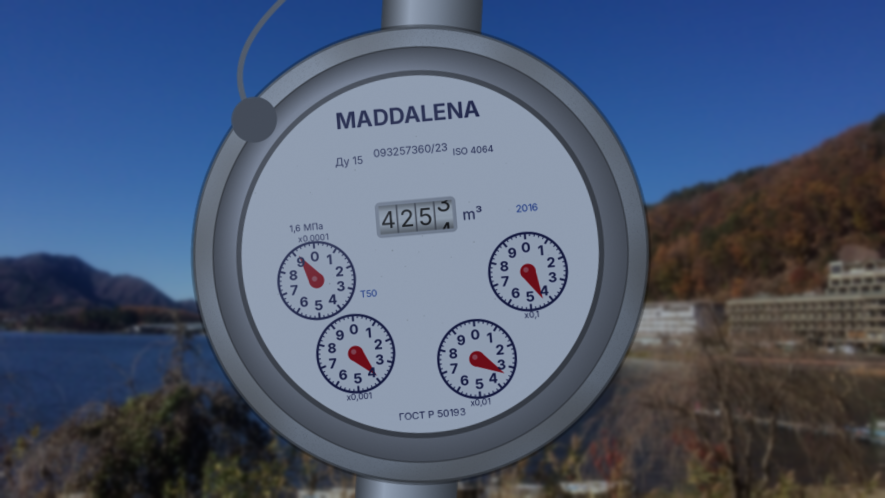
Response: 4253.4339 m³
